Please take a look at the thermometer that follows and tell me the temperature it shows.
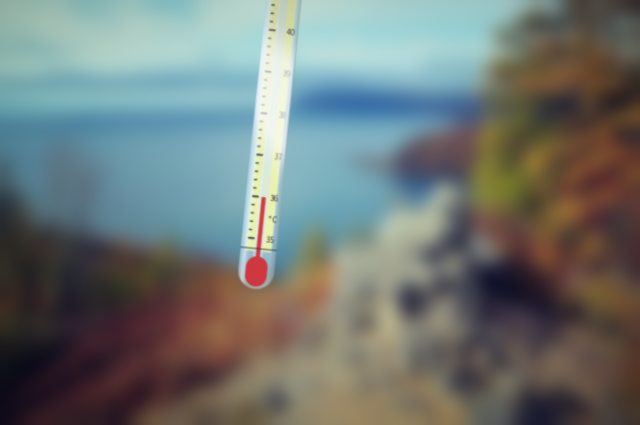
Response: 36 °C
